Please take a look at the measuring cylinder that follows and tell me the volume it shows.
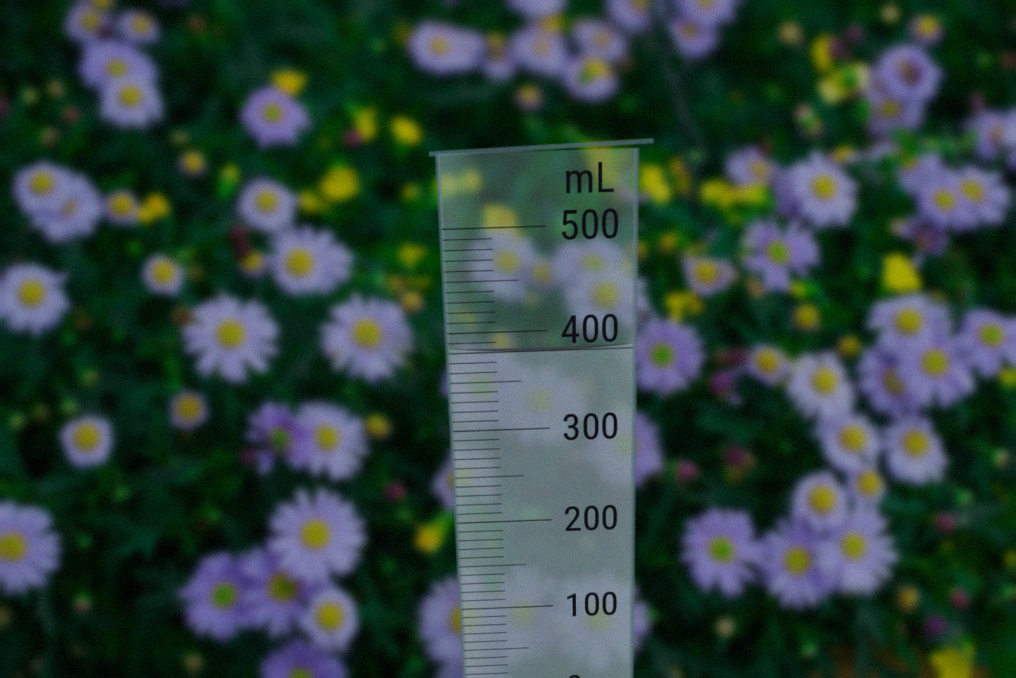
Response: 380 mL
